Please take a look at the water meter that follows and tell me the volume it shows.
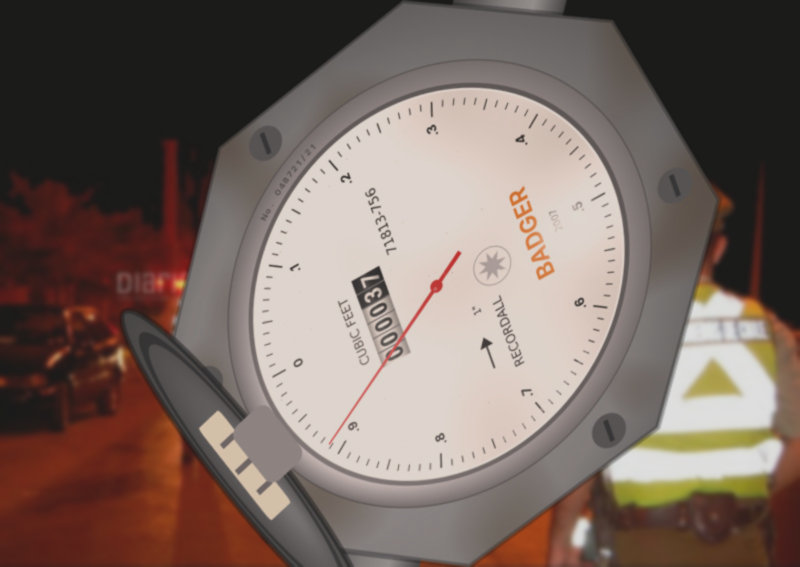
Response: 36.91 ft³
